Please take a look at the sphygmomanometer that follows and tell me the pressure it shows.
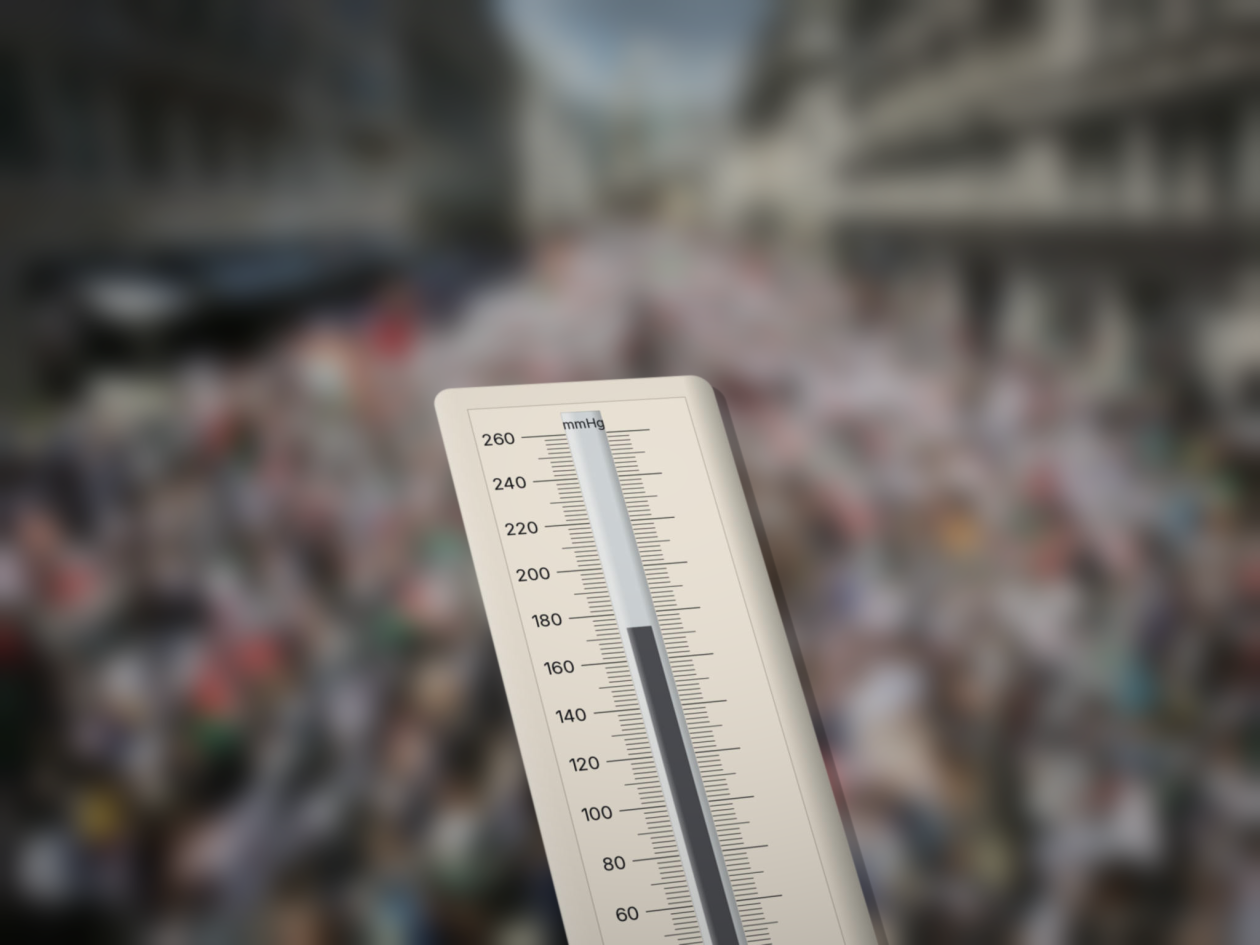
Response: 174 mmHg
